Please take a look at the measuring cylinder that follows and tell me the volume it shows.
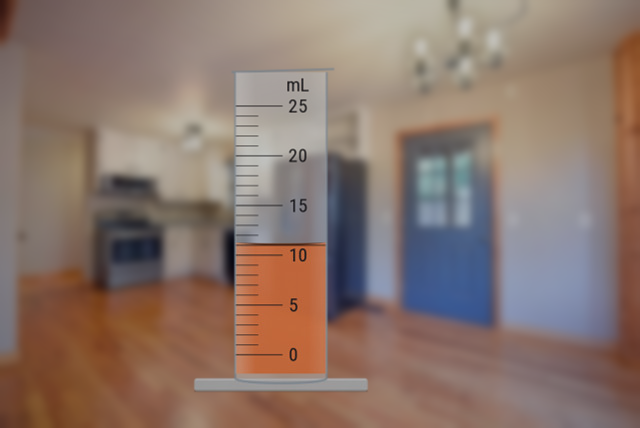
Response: 11 mL
